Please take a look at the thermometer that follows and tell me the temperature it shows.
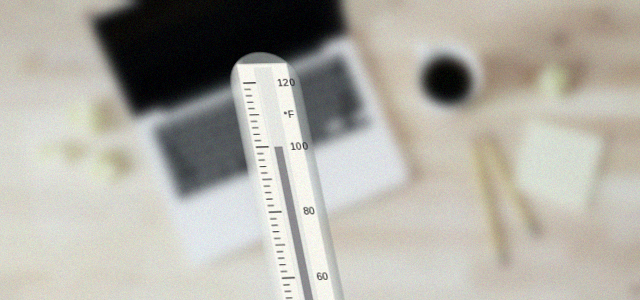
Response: 100 °F
